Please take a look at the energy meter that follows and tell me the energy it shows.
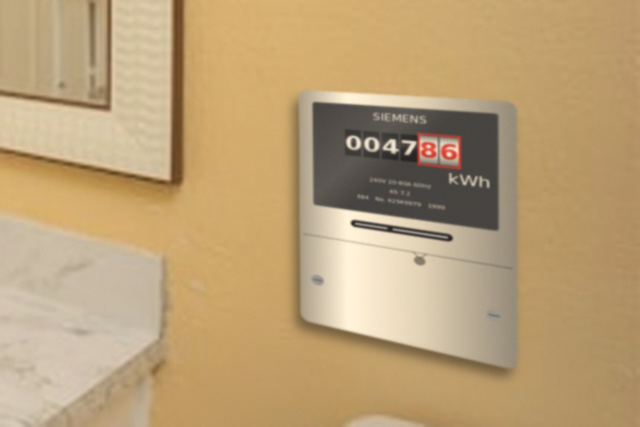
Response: 47.86 kWh
